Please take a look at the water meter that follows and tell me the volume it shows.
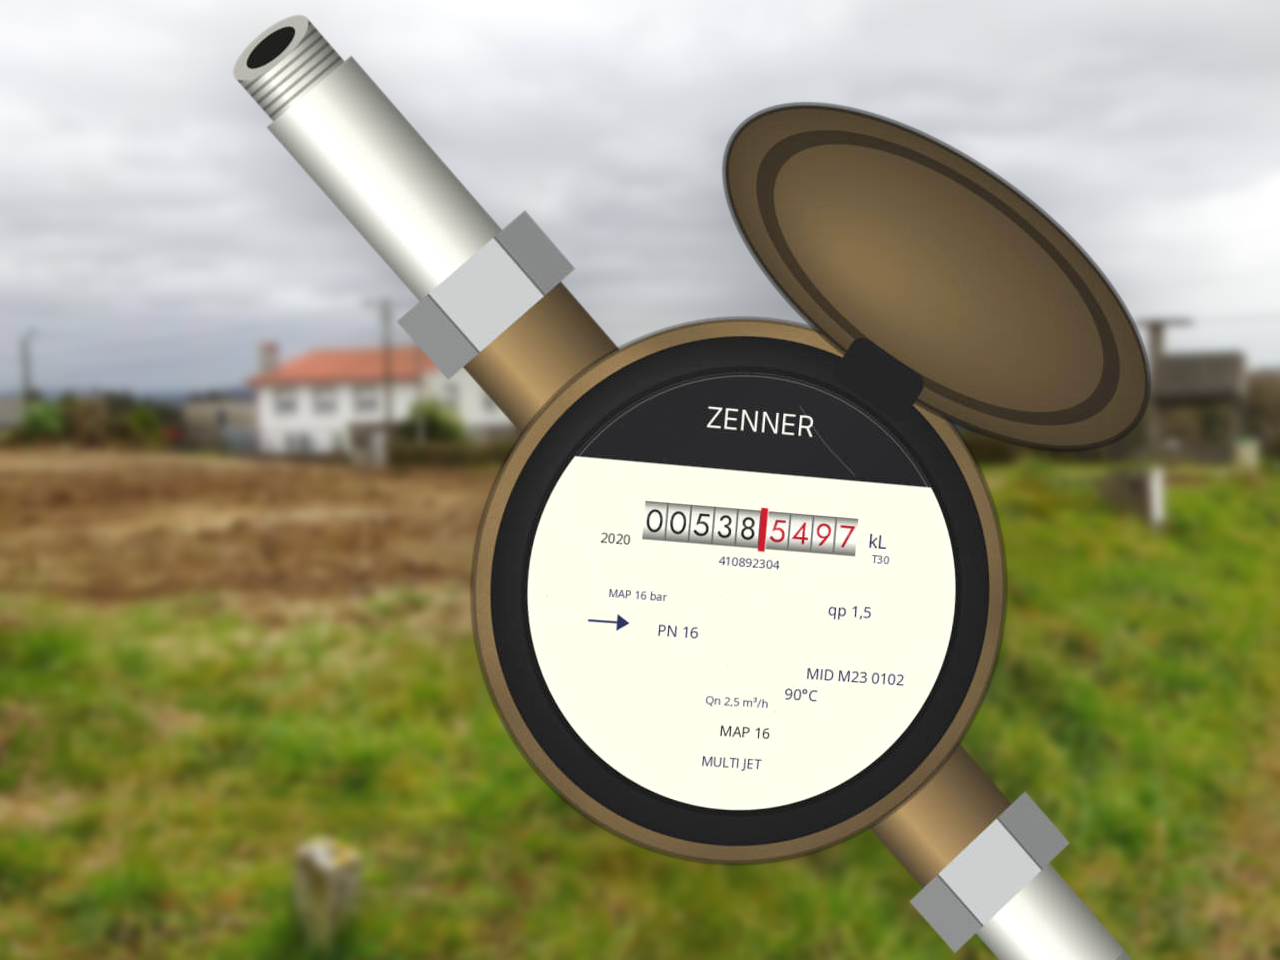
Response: 538.5497 kL
